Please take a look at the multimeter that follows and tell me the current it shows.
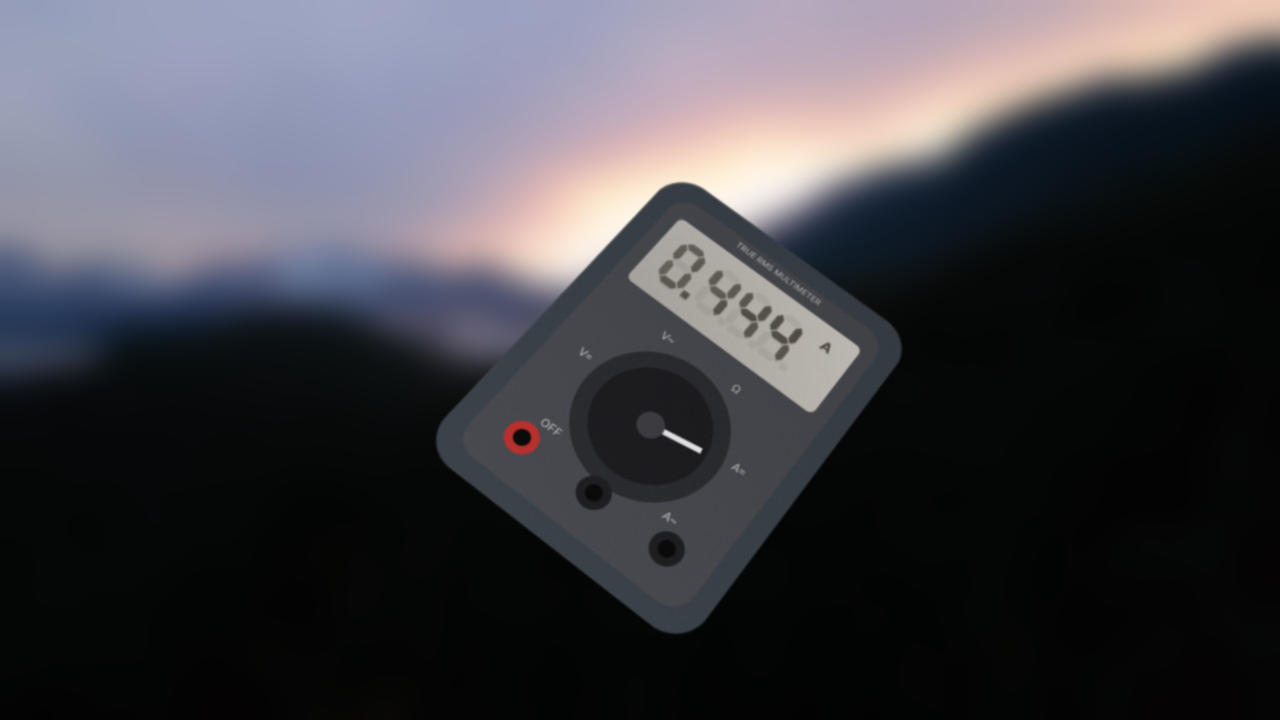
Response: 0.444 A
